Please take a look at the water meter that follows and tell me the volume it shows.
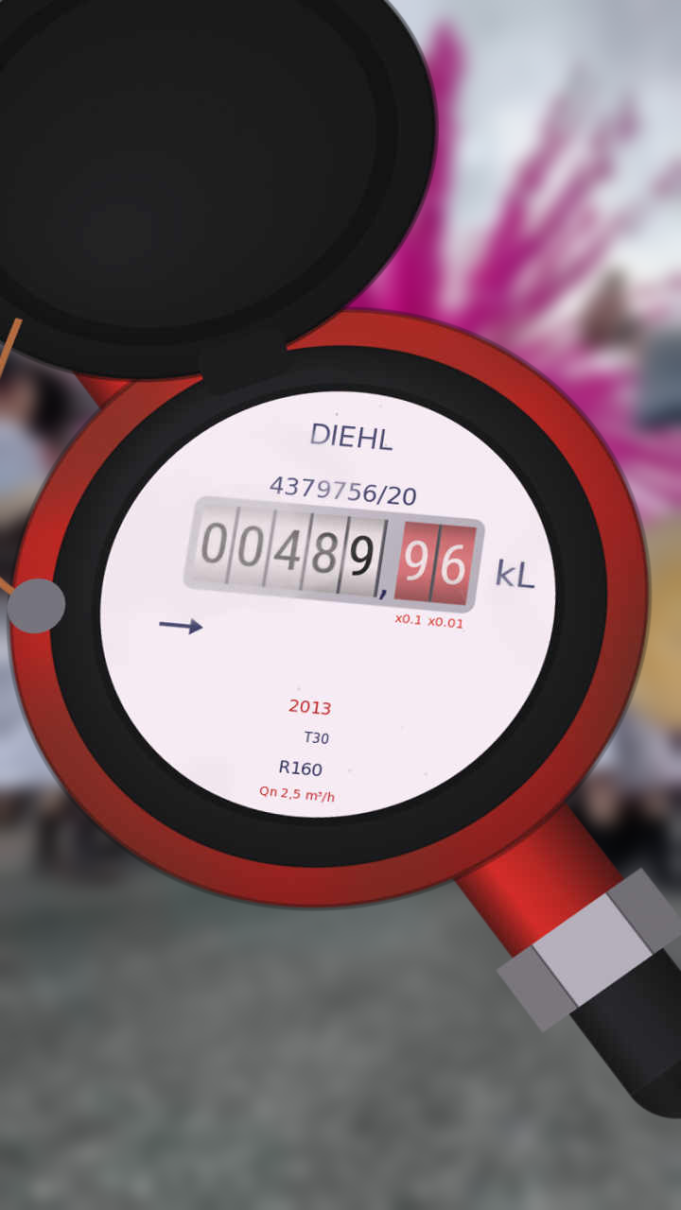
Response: 489.96 kL
